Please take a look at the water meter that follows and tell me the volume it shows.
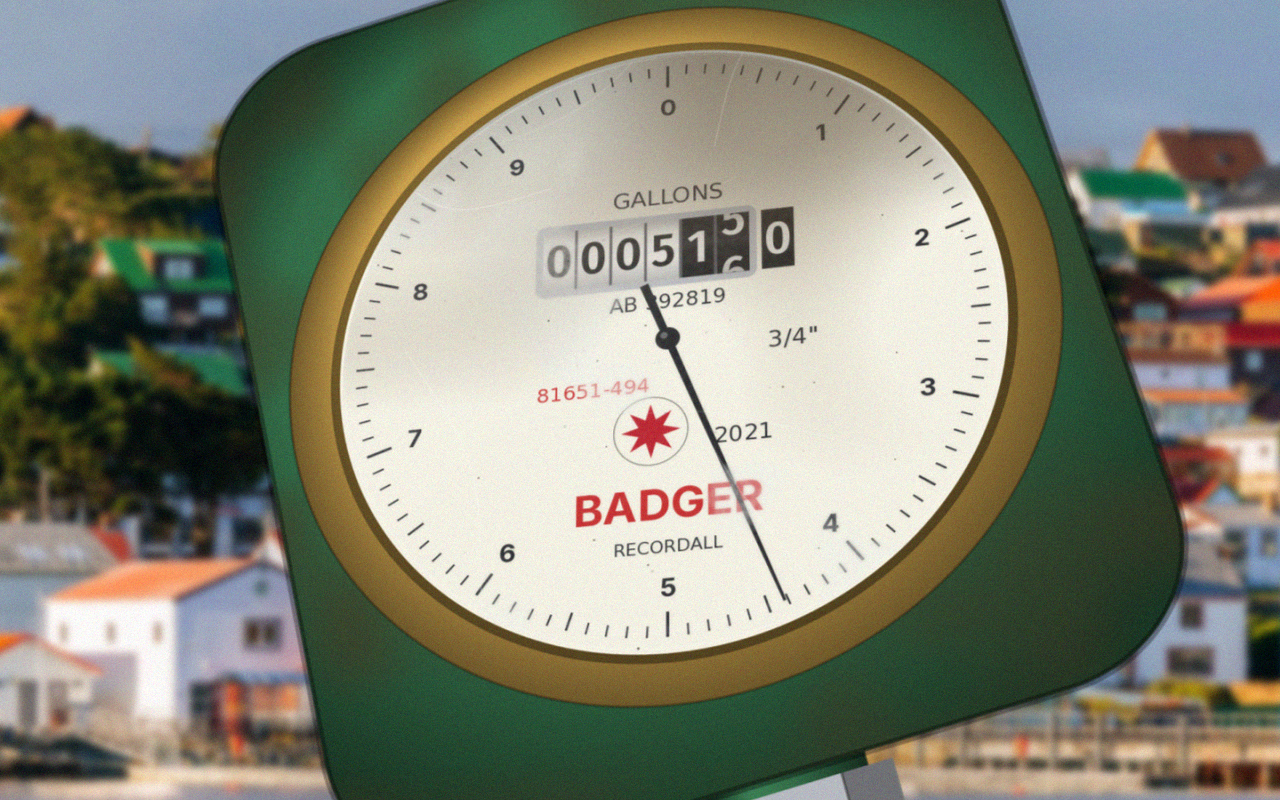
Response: 5154.4 gal
